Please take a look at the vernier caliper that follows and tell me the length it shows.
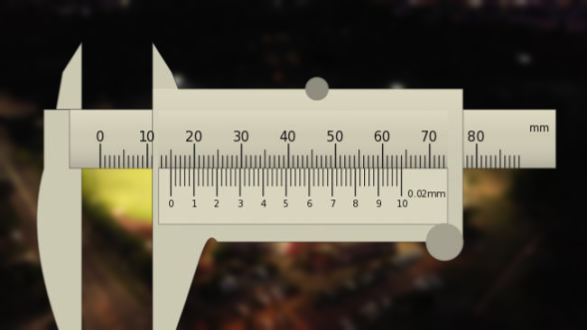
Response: 15.0 mm
